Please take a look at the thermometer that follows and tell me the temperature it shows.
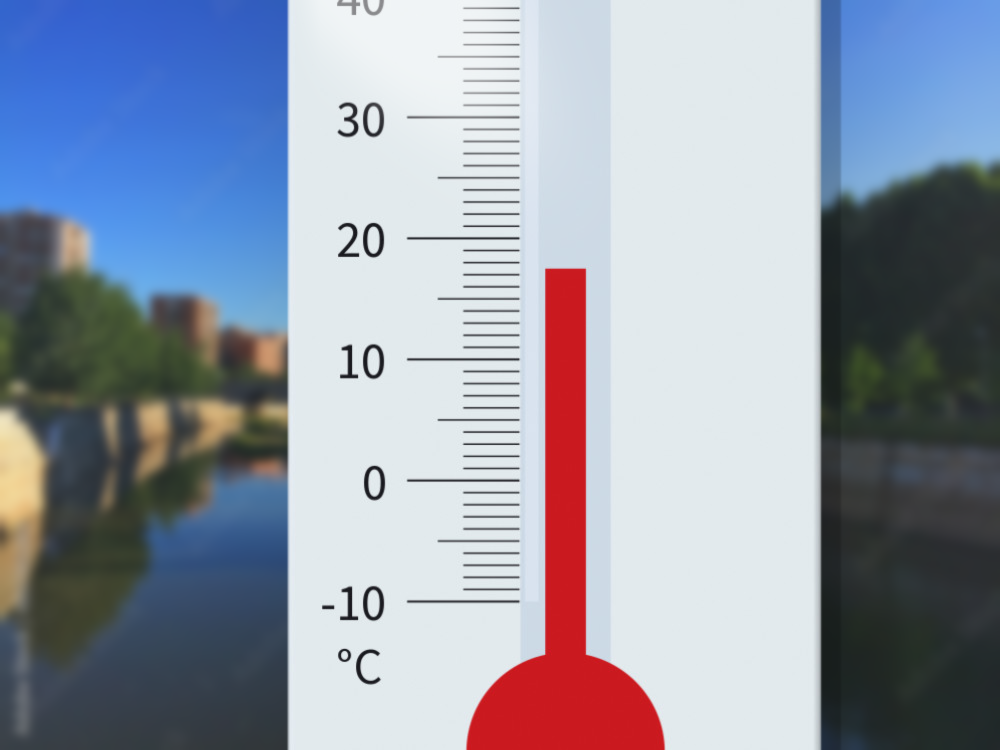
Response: 17.5 °C
